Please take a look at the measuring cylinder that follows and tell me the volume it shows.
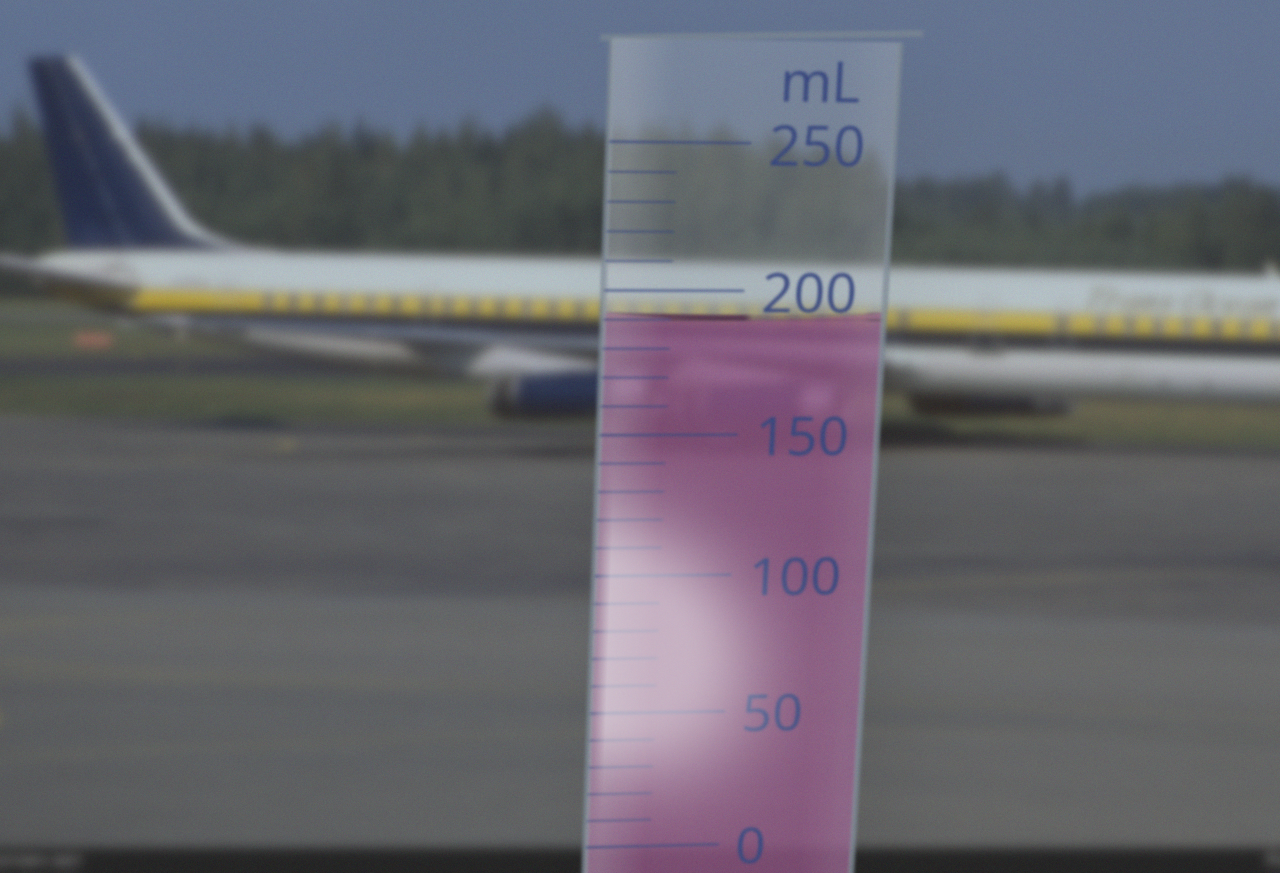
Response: 190 mL
